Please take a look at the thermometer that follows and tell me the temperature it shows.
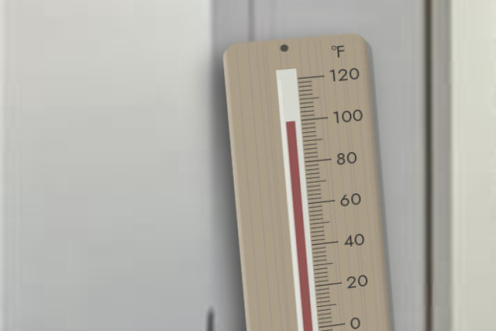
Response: 100 °F
